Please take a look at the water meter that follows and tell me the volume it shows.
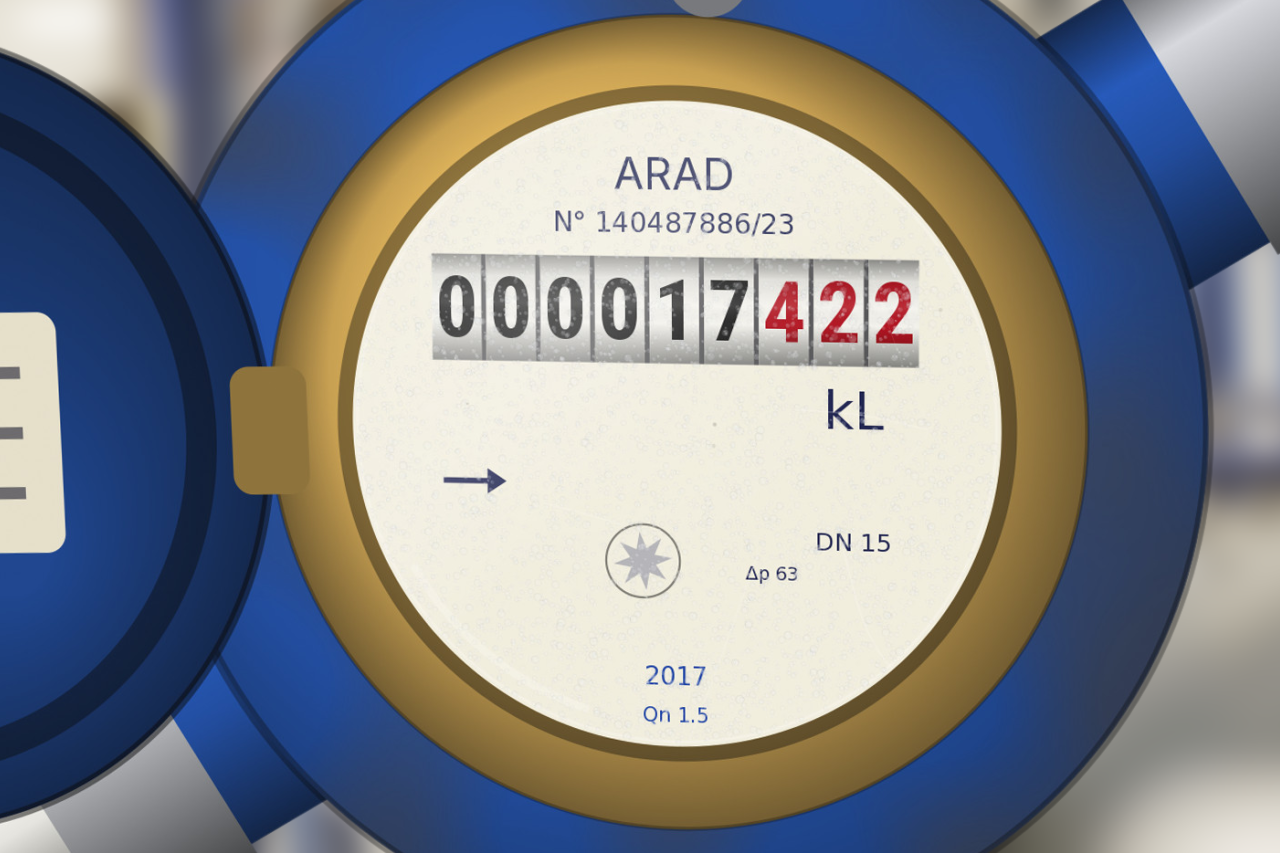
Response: 17.422 kL
